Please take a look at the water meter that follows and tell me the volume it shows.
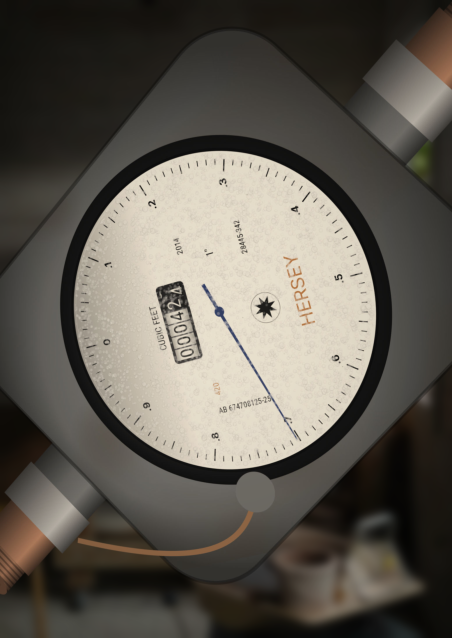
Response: 423.70 ft³
